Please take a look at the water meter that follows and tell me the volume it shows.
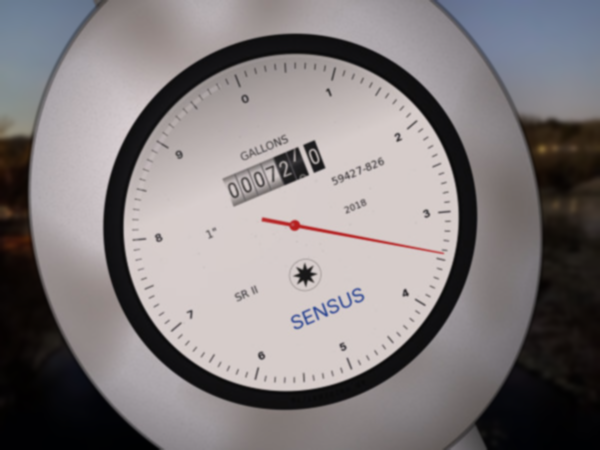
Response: 7273.4 gal
